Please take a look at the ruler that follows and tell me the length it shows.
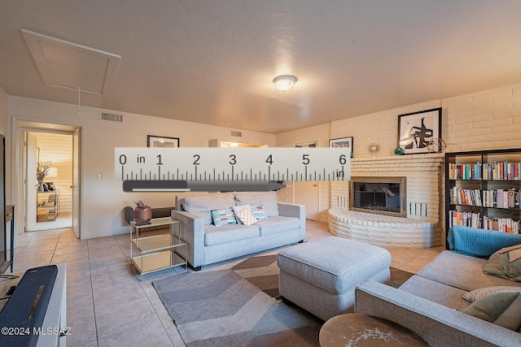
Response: 4.625 in
